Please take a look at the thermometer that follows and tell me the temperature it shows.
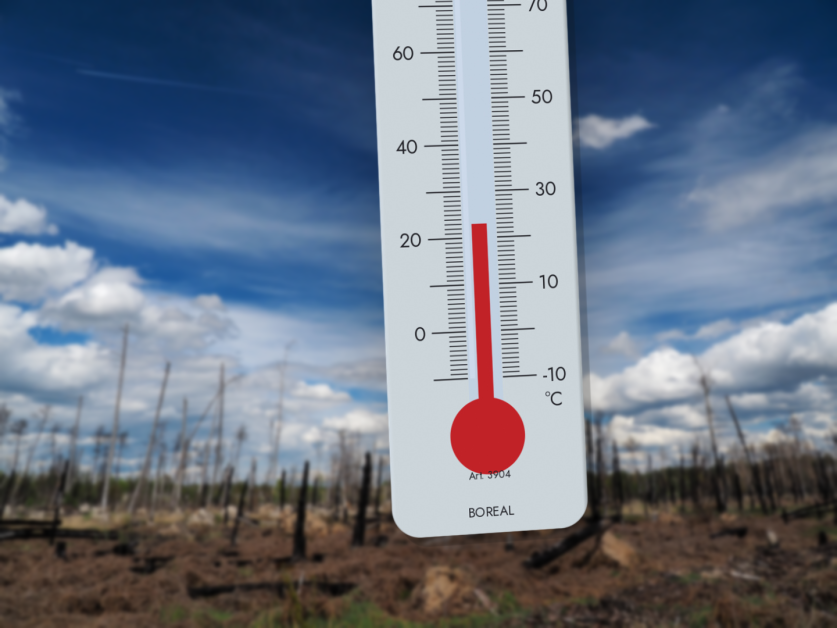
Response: 23 °C
